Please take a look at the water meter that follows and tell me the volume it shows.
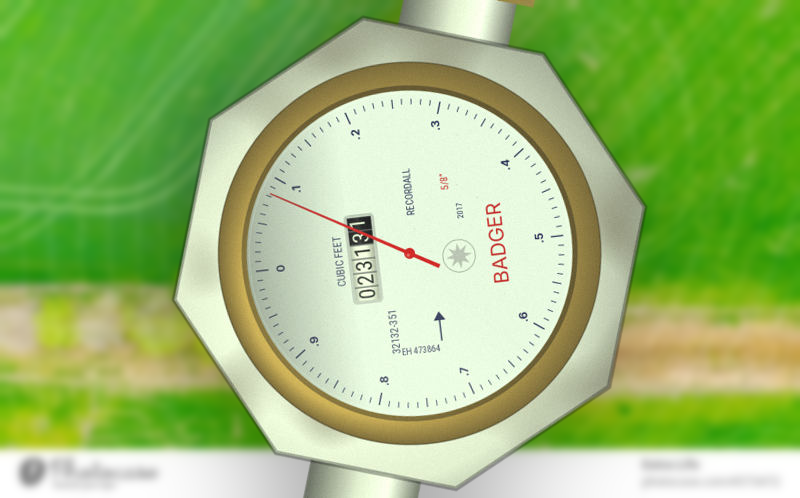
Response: 23131.08 ft³
